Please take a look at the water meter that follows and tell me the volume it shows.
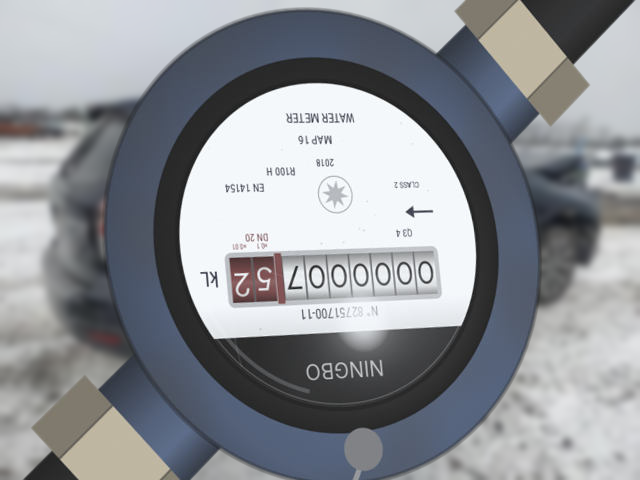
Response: 7.52 kL
